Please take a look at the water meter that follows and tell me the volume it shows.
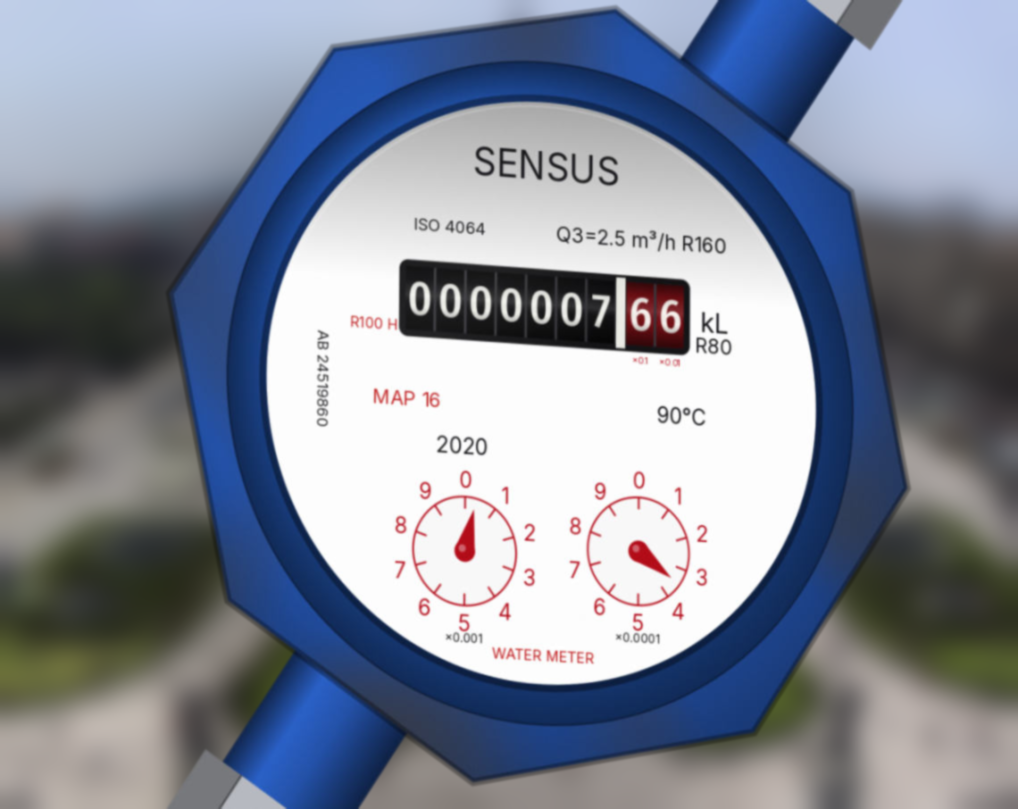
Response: 7.6603 kL
